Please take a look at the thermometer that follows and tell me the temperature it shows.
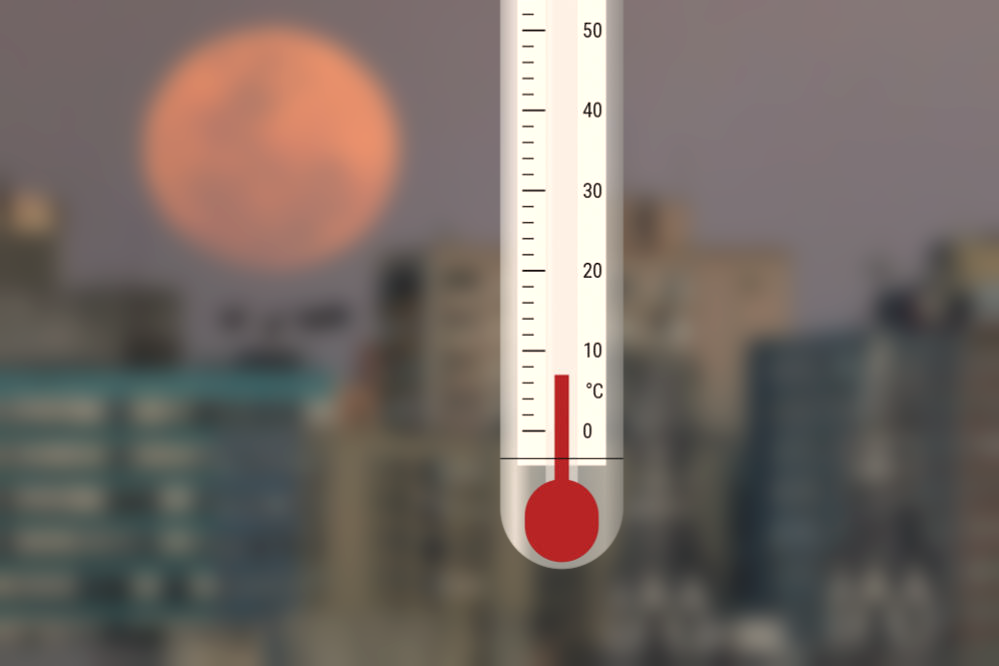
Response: 7 °C
